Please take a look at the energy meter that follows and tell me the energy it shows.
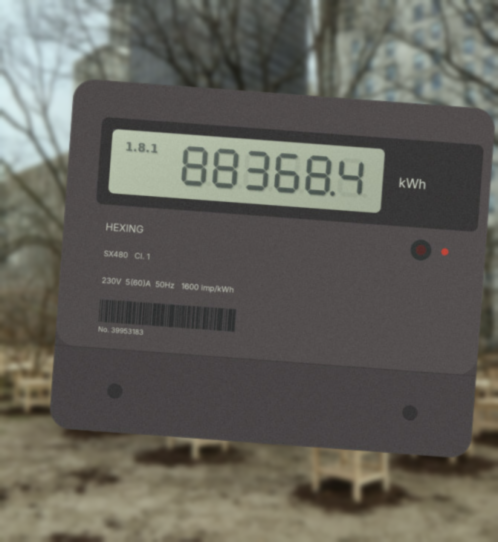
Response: 88368.4 kWh
